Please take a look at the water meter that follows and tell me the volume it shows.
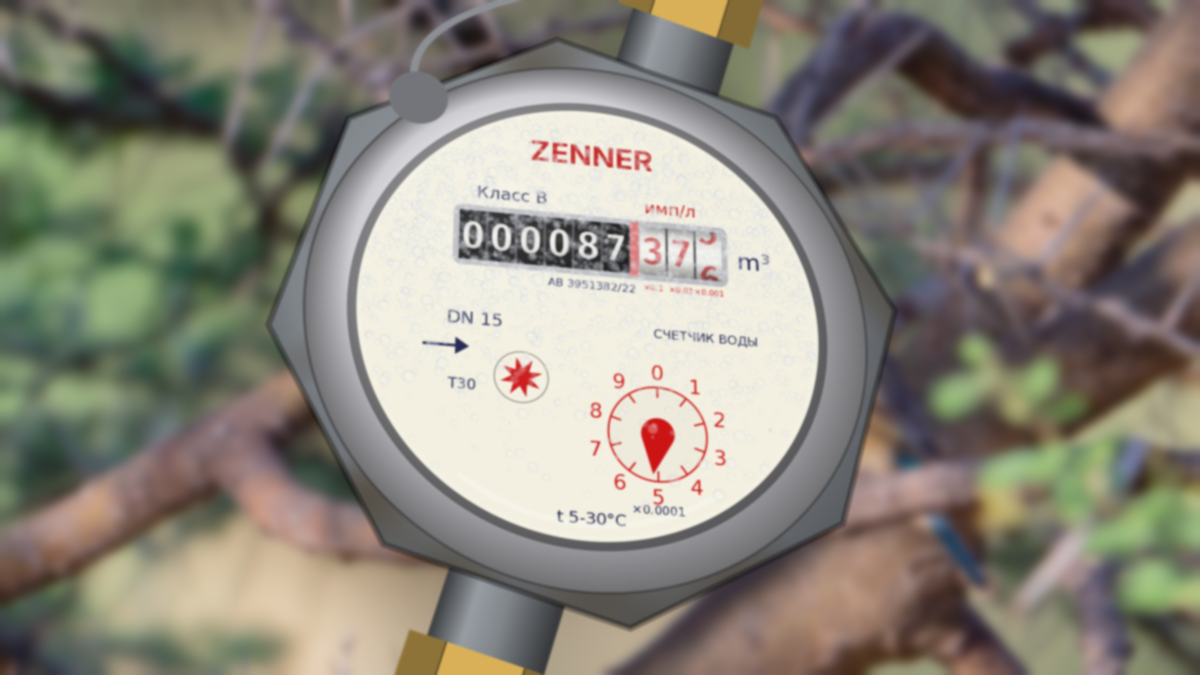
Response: 87.3755 m³
